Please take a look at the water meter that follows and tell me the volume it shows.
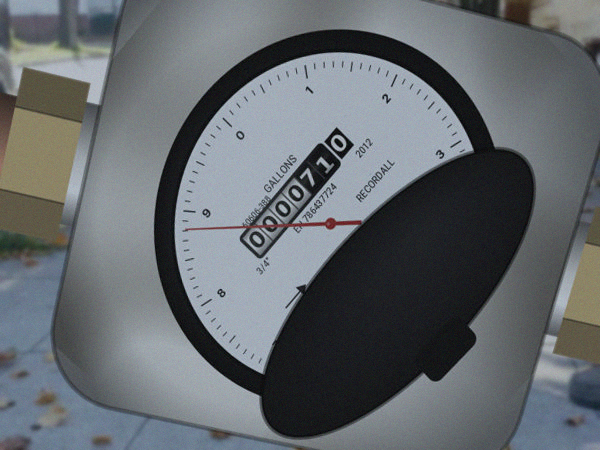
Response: 708.8 gal
